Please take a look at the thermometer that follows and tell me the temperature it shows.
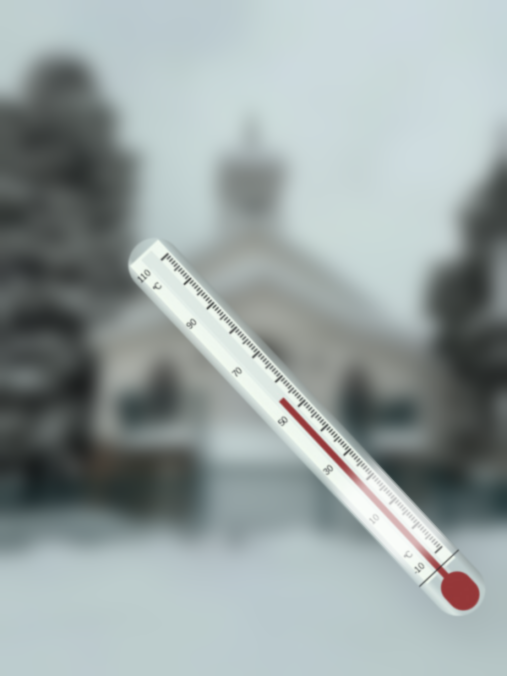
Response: 55 °C
